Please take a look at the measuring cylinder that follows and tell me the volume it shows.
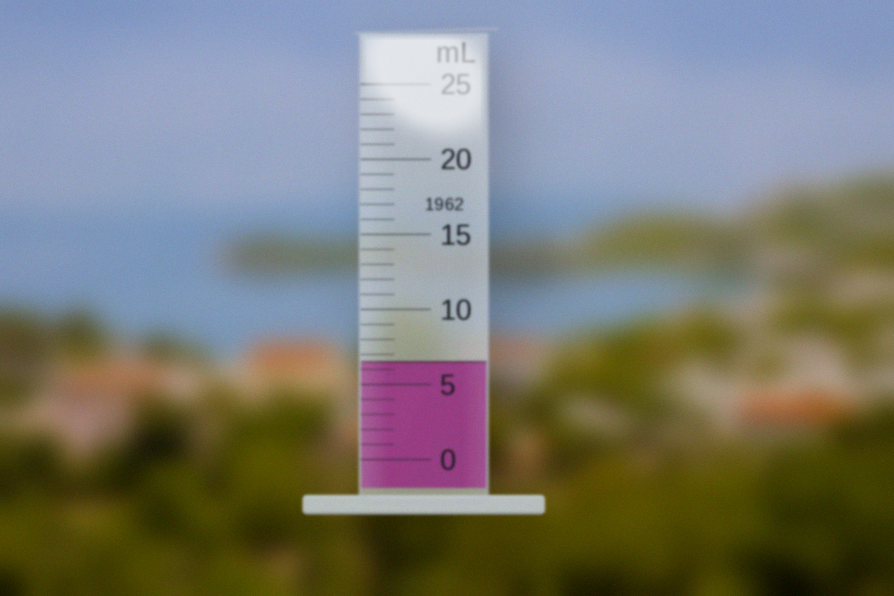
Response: 6.5 mL
